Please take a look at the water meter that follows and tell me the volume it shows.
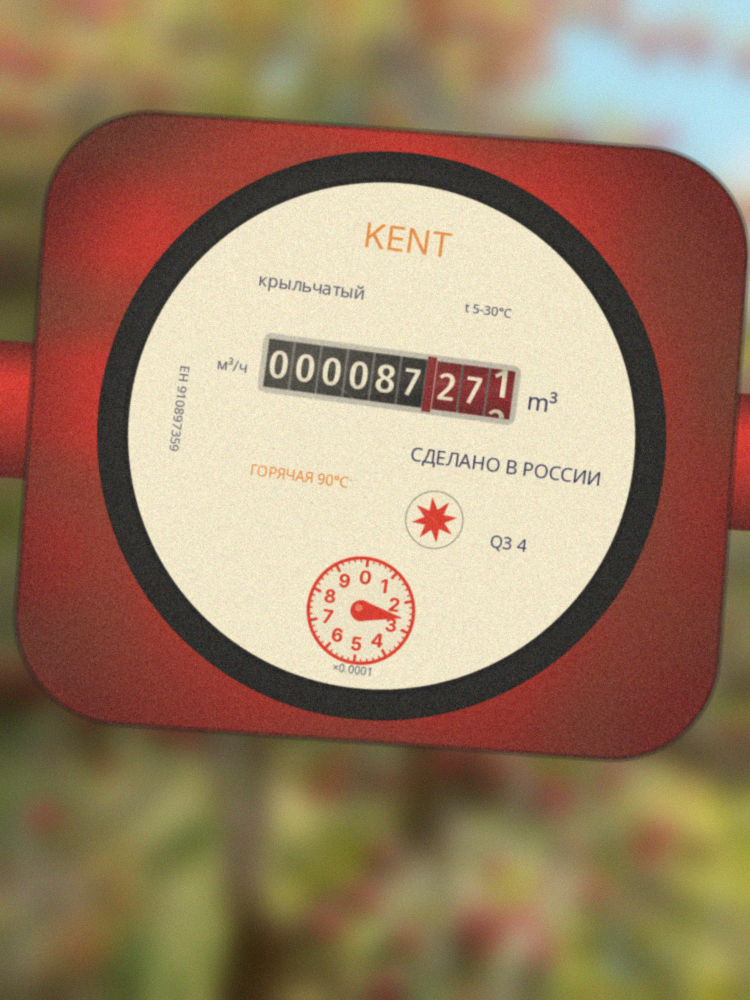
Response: 87.2712 m³
